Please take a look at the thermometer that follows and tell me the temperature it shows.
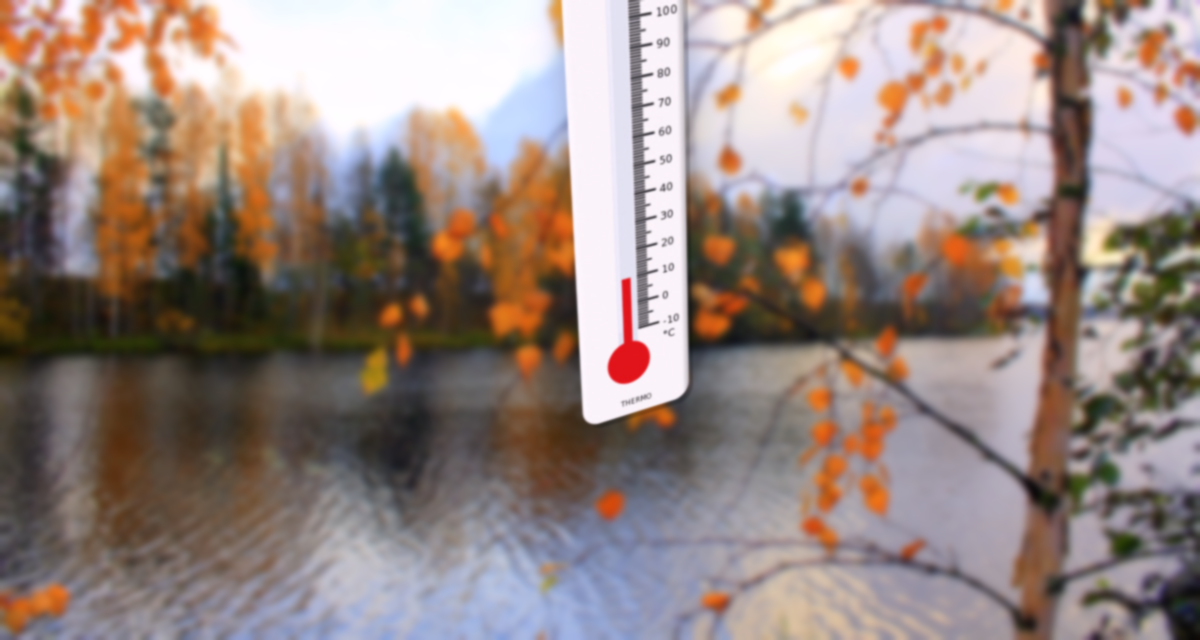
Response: 10 °C
